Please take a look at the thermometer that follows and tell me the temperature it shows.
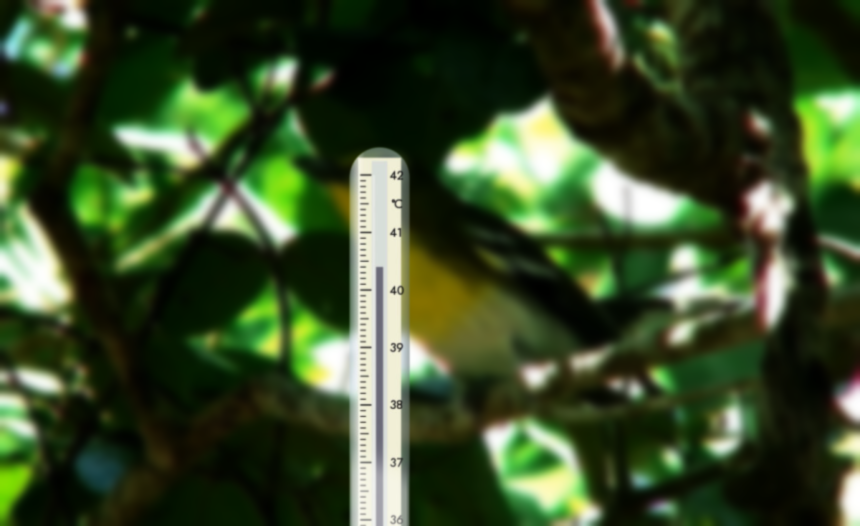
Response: 40.4 °C
